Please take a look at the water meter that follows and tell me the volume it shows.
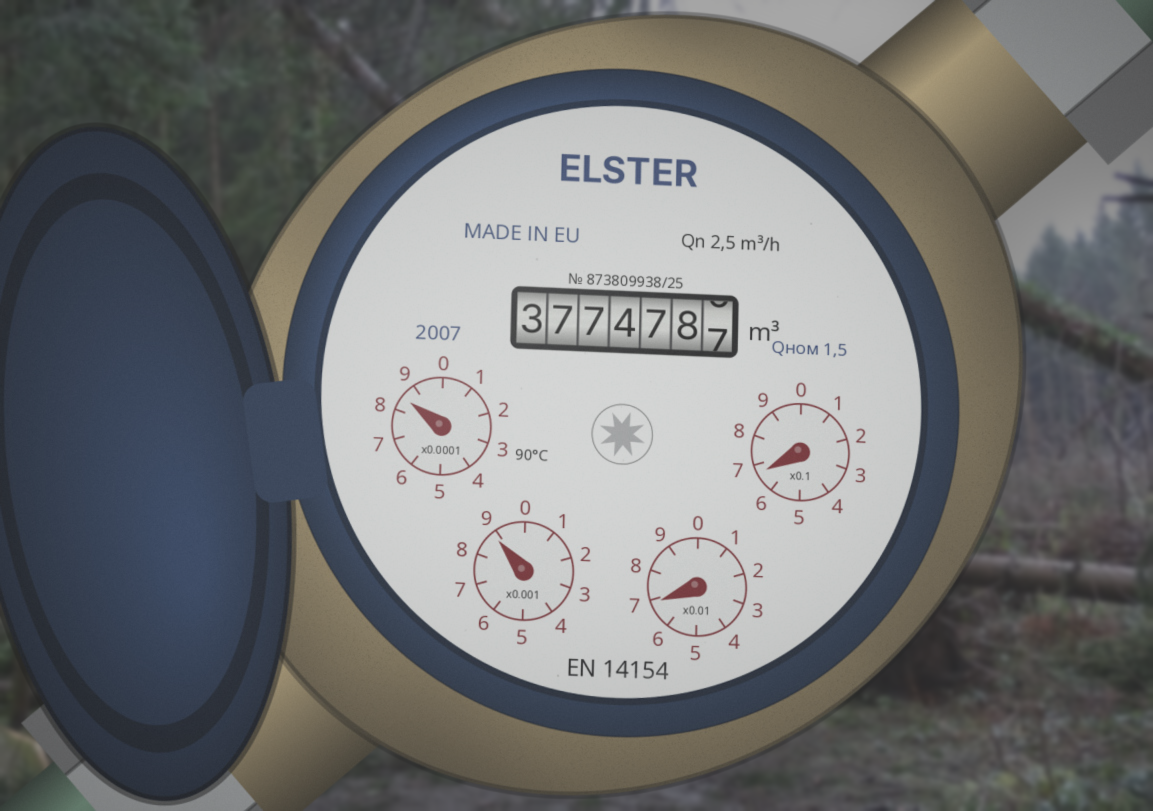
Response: 3774786.6688 m³
